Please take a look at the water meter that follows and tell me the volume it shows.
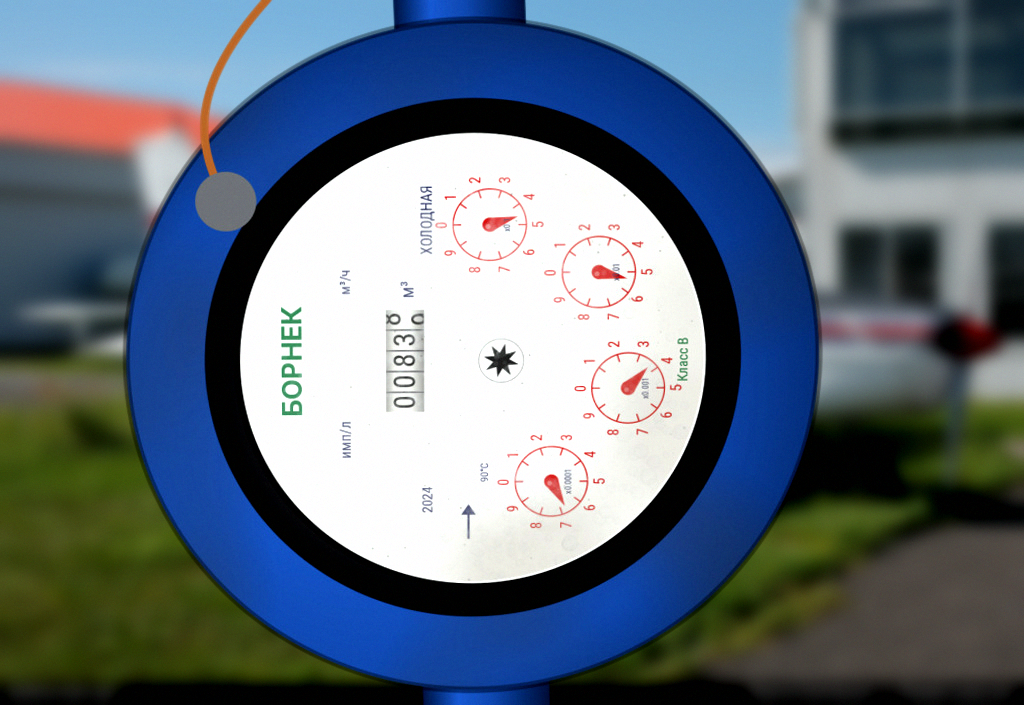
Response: 838.4536 m³
